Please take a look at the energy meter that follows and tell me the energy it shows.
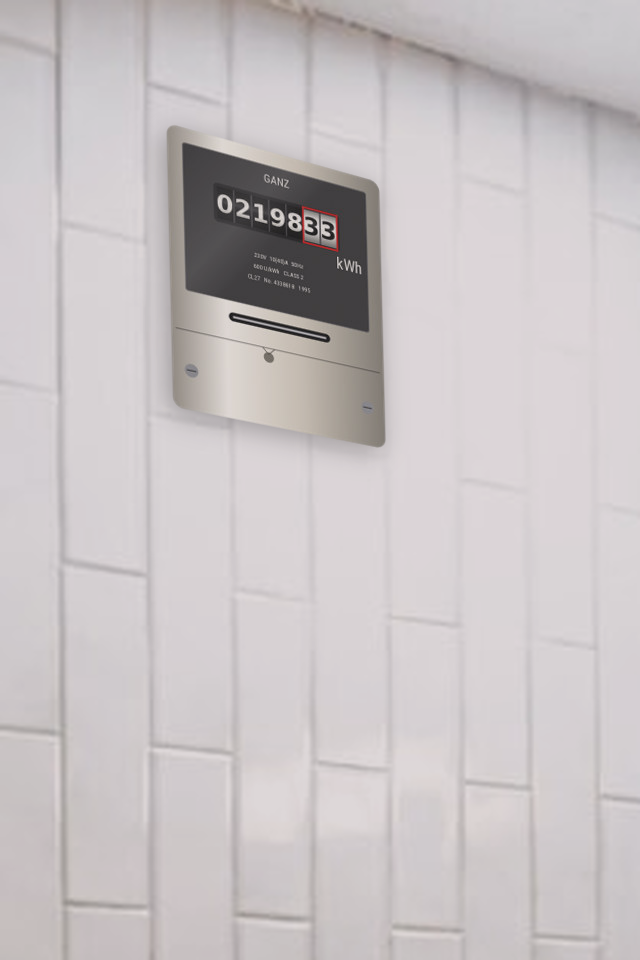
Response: 2198.33 kWh
